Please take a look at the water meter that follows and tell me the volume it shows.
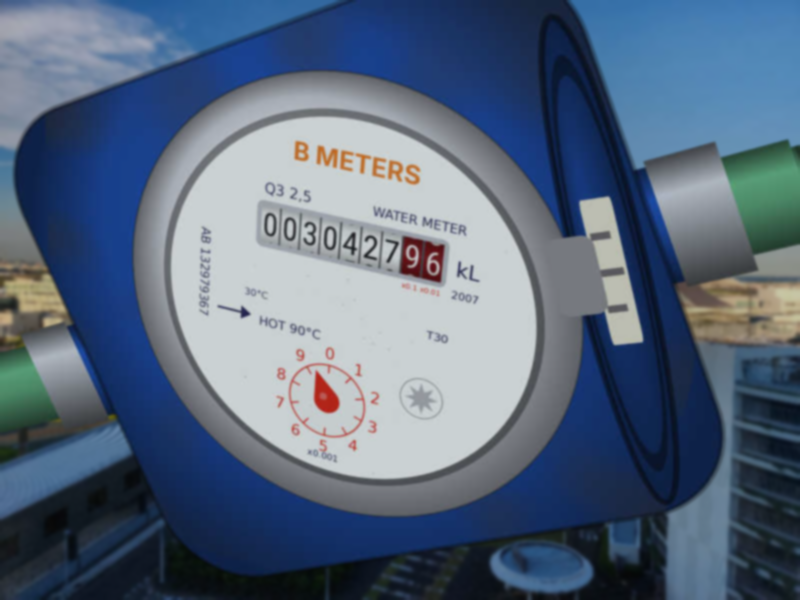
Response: 30427.959 kL
